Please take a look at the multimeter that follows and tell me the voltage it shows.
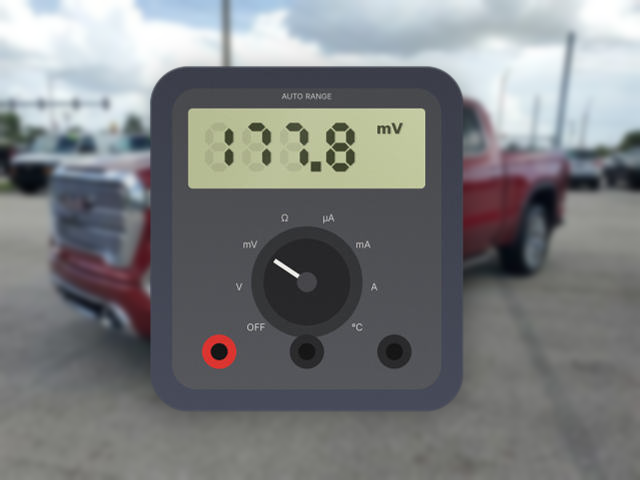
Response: 177.8 mV
